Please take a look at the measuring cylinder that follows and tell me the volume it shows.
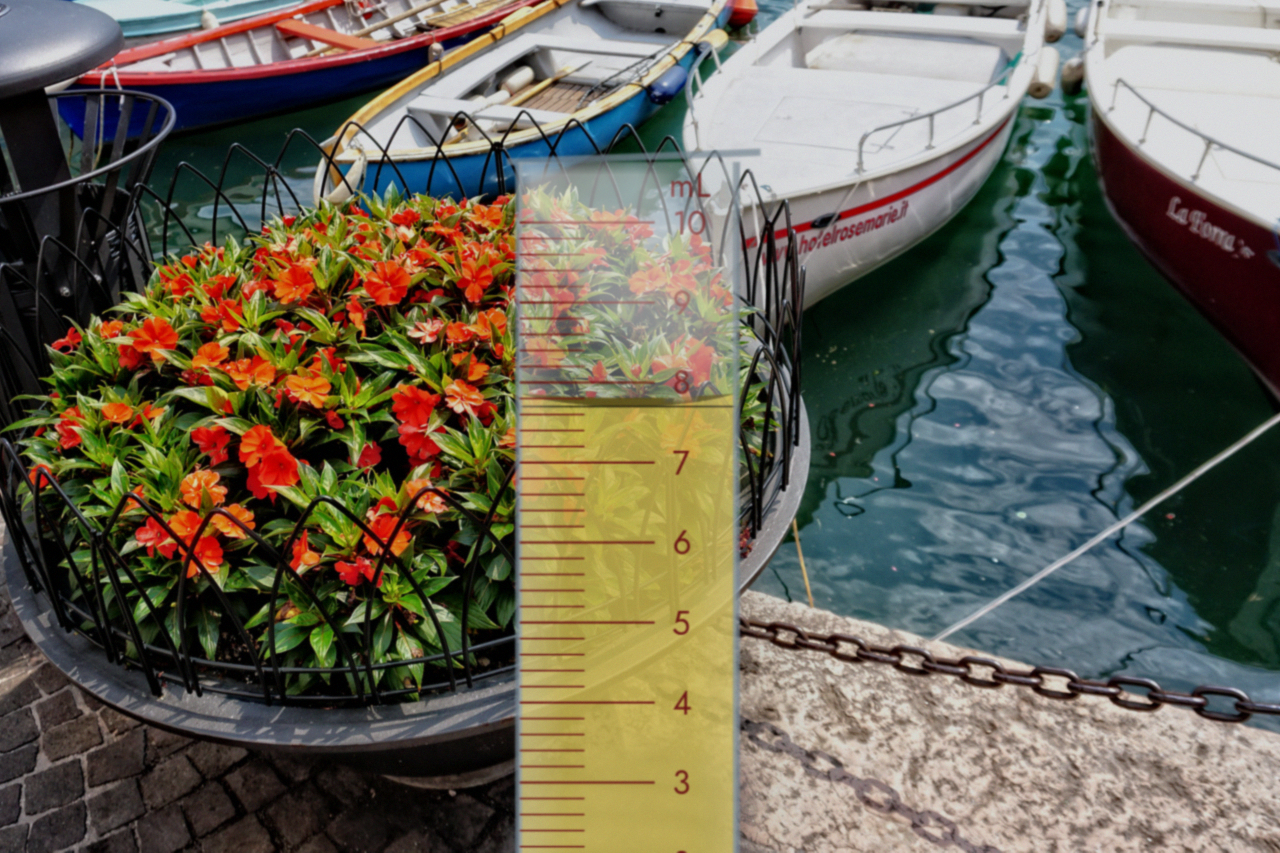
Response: 7.7 mL
